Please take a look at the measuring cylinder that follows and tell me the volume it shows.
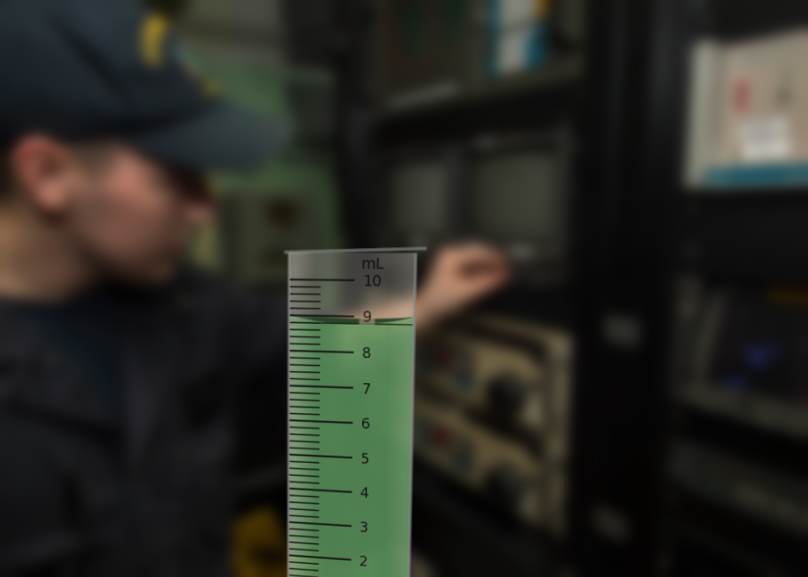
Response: 8.8 mL
